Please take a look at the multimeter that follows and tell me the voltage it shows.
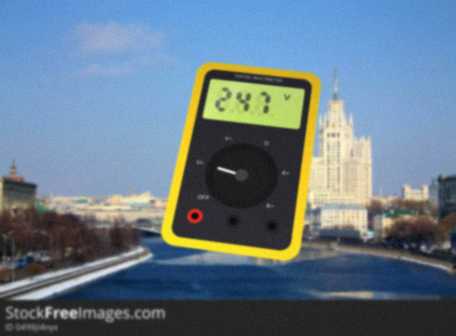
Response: 247 V
